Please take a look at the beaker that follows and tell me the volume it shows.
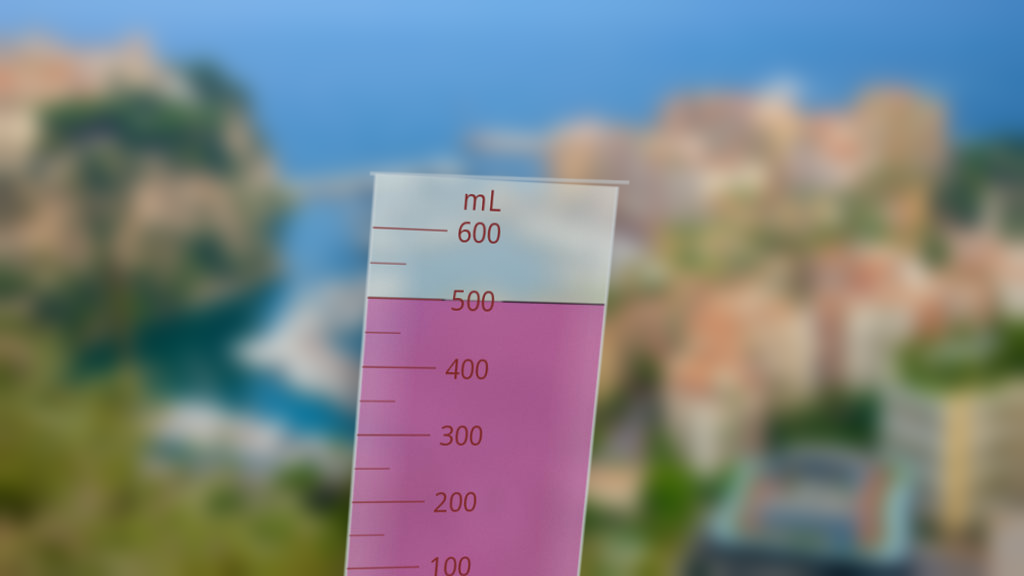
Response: 500 mL
